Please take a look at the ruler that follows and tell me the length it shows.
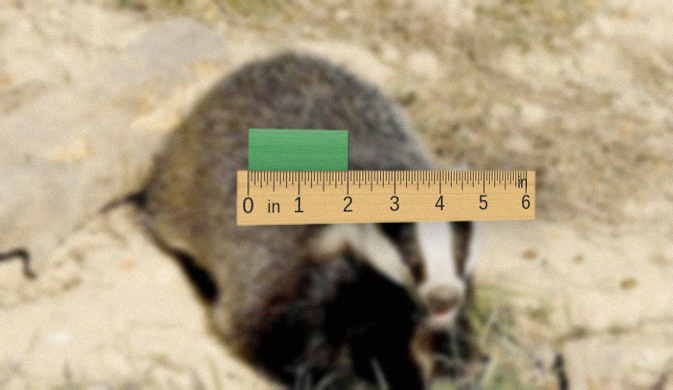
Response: 2 in
